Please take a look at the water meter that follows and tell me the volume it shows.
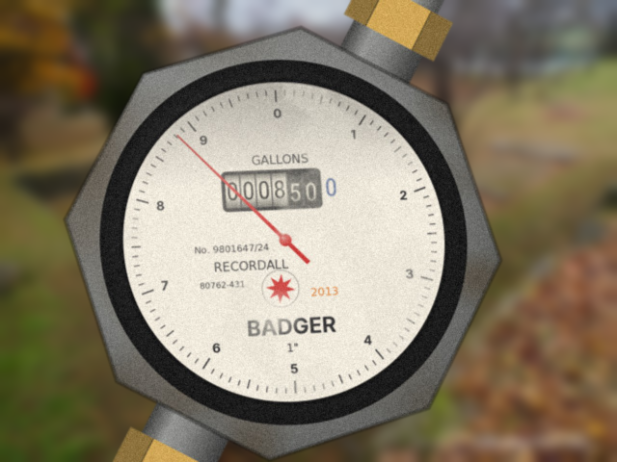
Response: 8498.8 gal
